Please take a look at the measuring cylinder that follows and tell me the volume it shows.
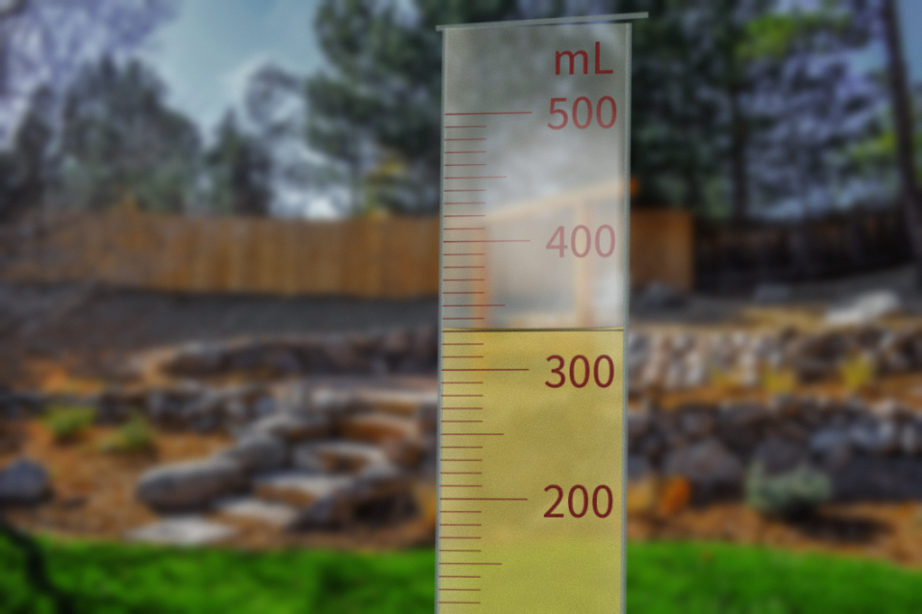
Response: 330 mL
